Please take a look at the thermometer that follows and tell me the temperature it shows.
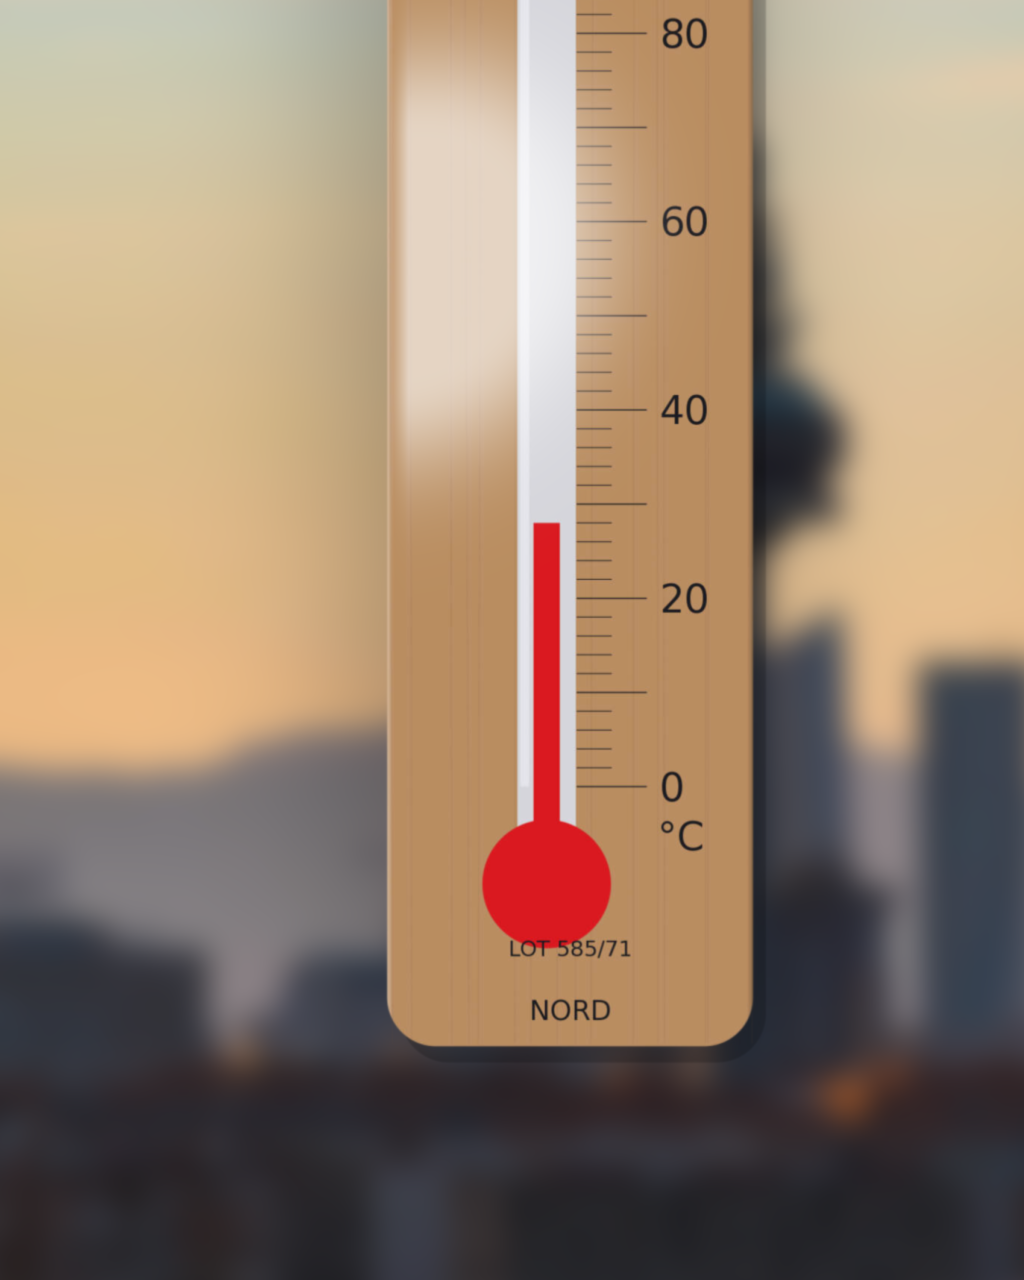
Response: 28 °C
